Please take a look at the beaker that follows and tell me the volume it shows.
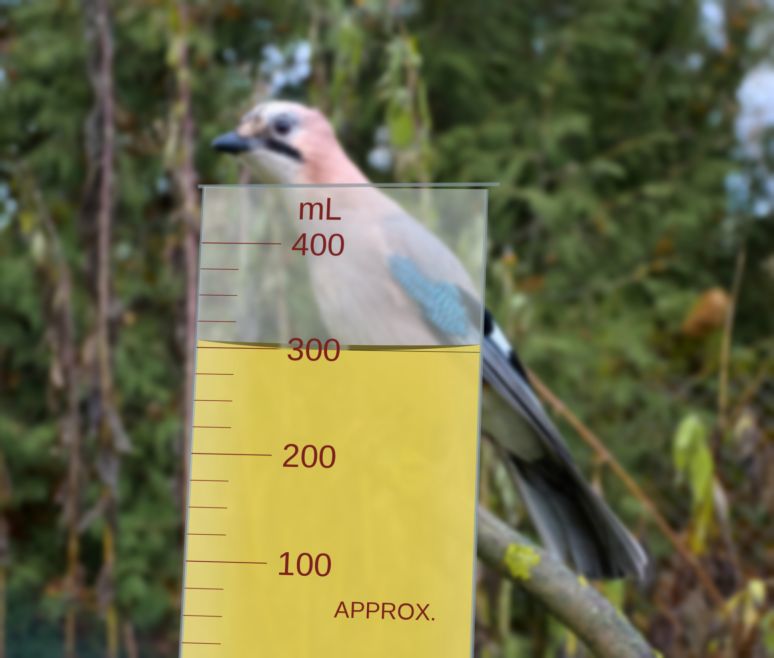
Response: 300 mL
